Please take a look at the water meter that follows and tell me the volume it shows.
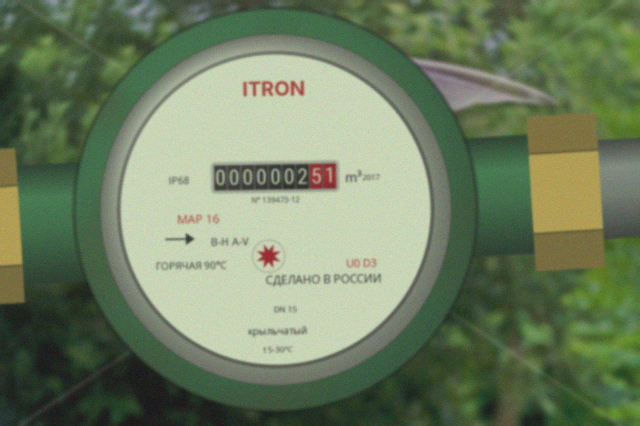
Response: 2.51 m³
